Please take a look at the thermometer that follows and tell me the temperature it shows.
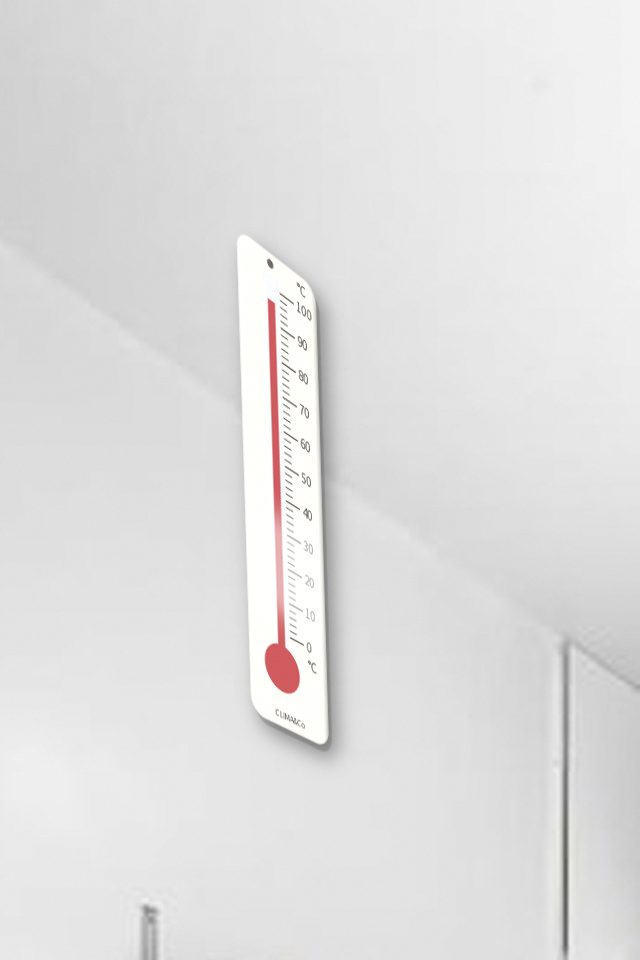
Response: 96 °C
